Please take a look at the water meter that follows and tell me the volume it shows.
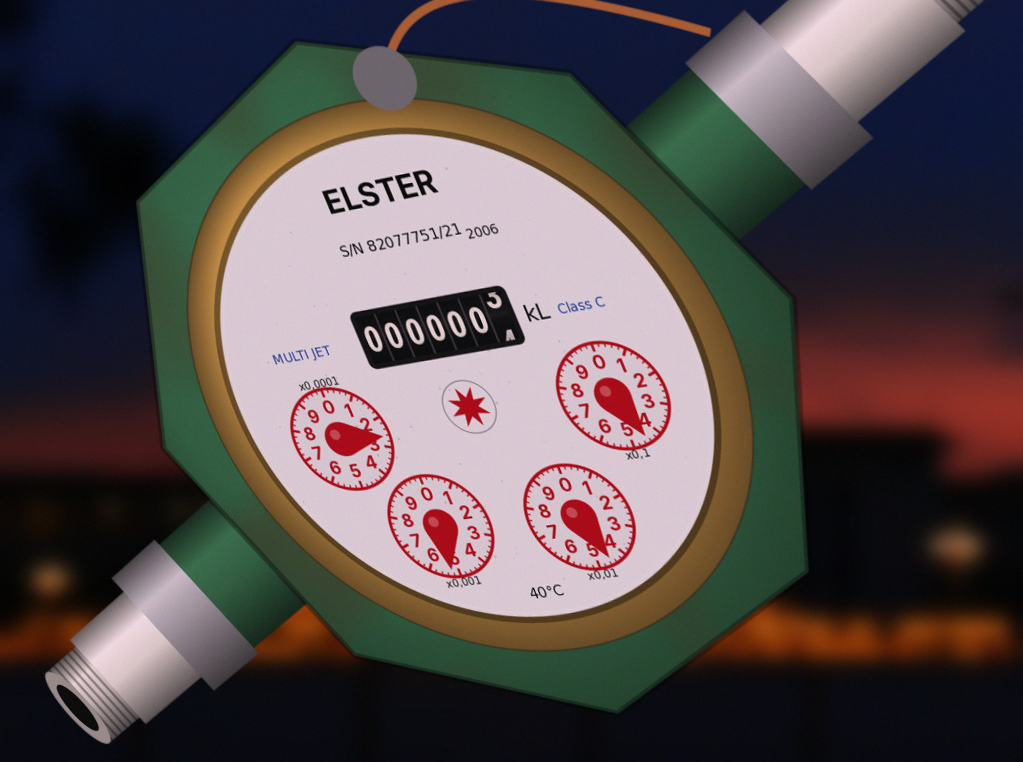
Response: 3.4452 kL
